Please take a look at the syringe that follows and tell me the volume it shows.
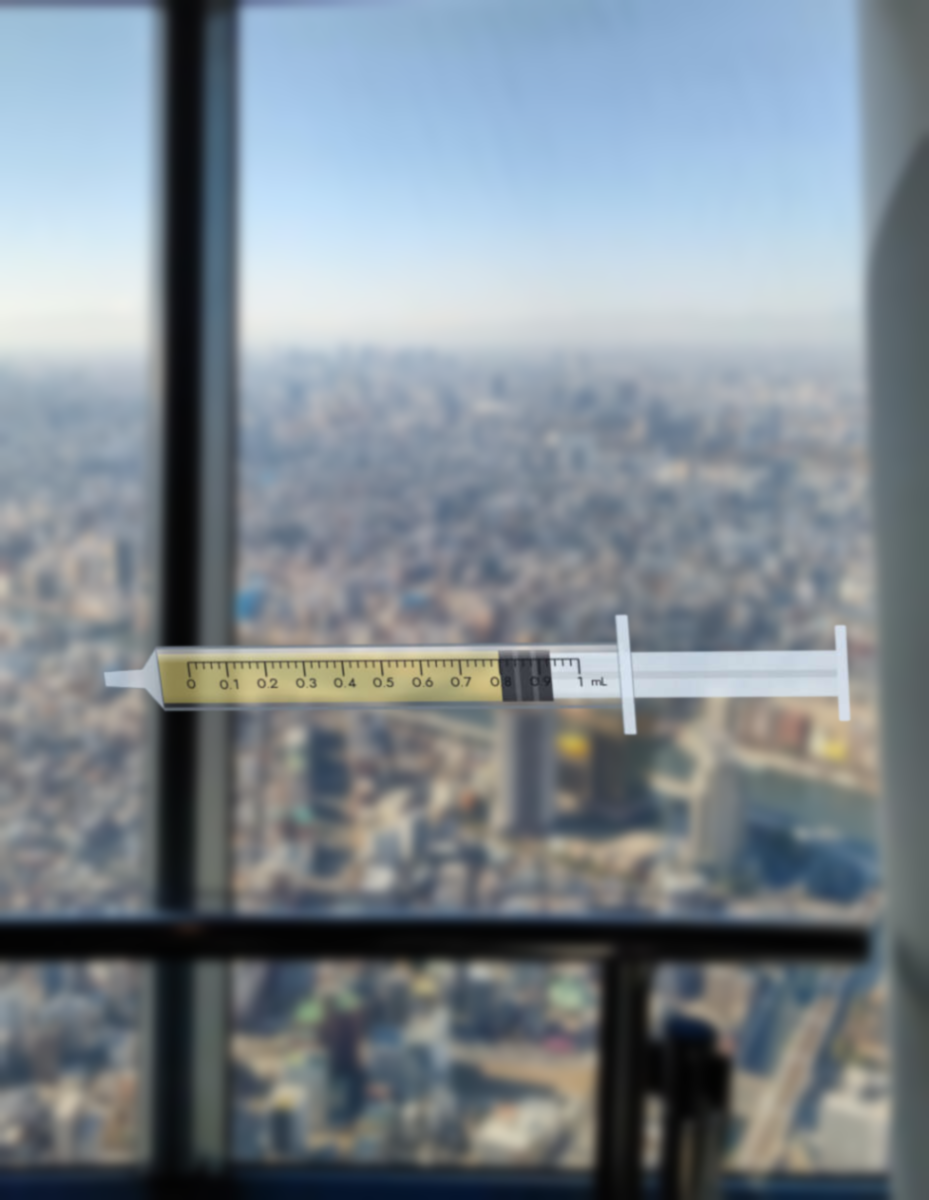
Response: 0.8 mL
